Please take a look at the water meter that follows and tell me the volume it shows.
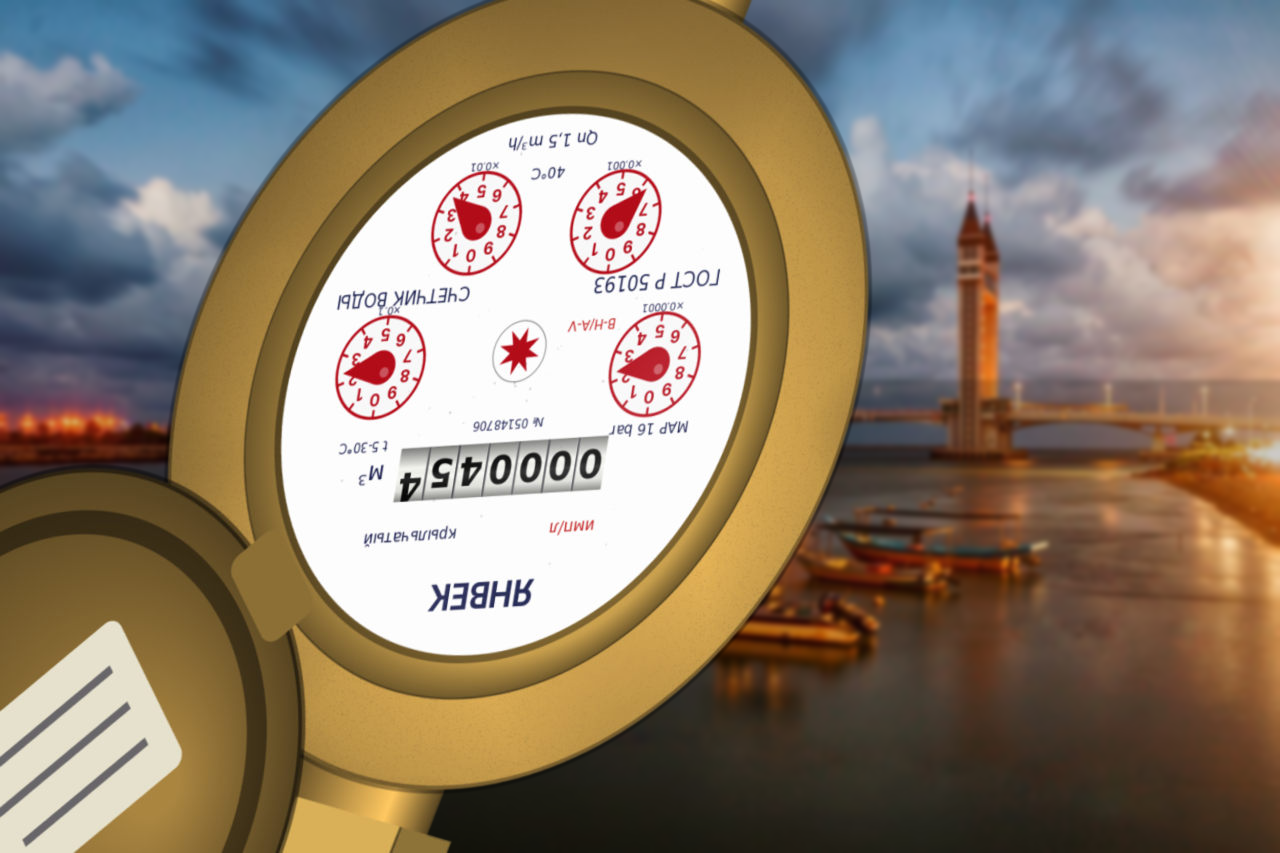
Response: 454.2362 m³
